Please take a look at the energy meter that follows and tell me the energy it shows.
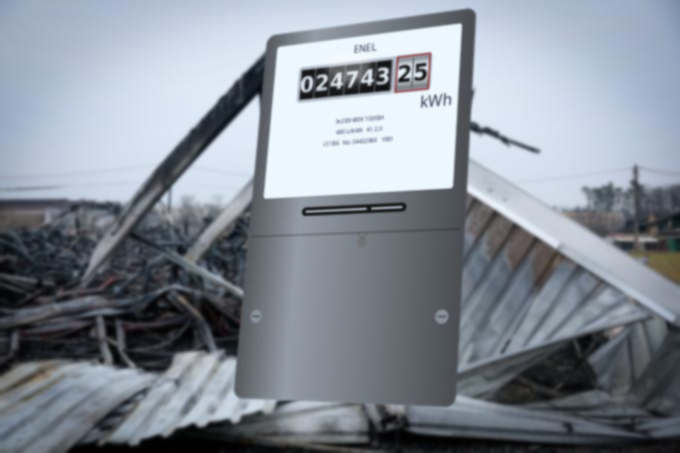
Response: 24743.25 kWh
